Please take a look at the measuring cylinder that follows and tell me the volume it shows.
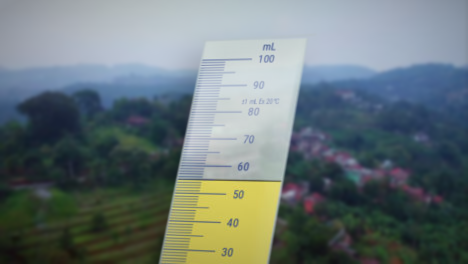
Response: 55 mL
